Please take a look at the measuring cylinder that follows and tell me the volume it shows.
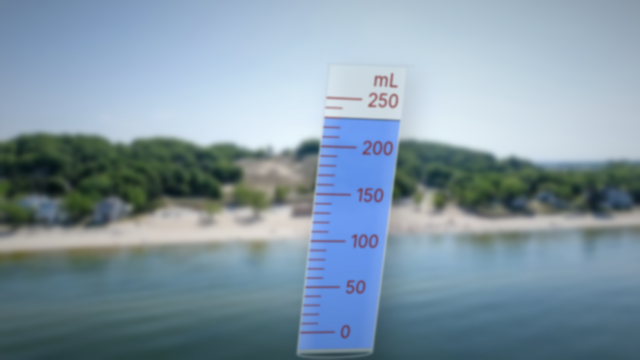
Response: 230 mL
